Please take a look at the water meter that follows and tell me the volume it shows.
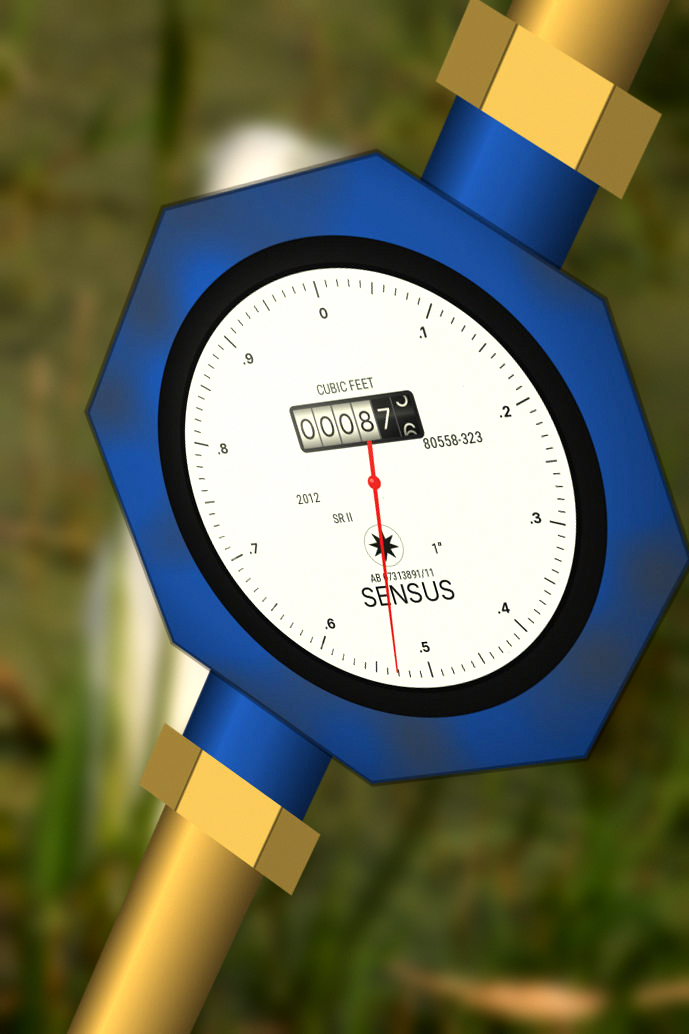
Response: 875.53 ft³
